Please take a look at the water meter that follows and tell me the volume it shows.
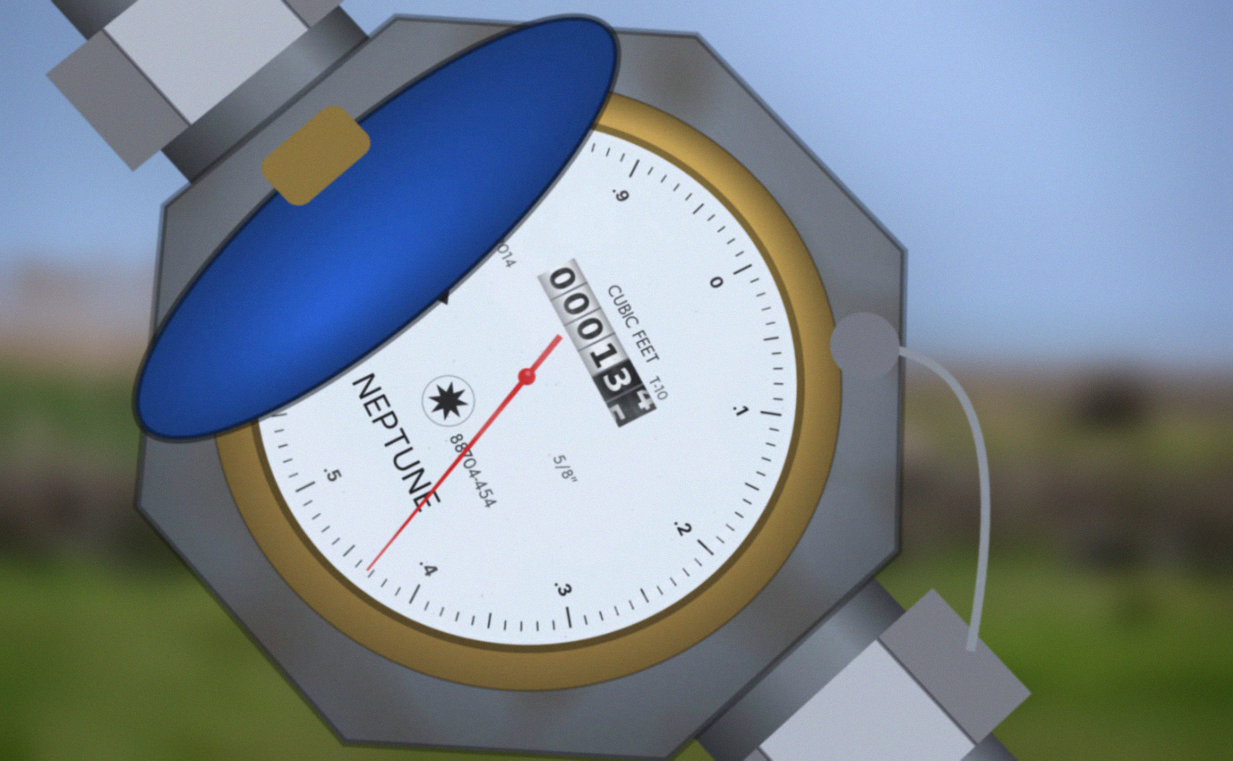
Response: 134.43 ft³
